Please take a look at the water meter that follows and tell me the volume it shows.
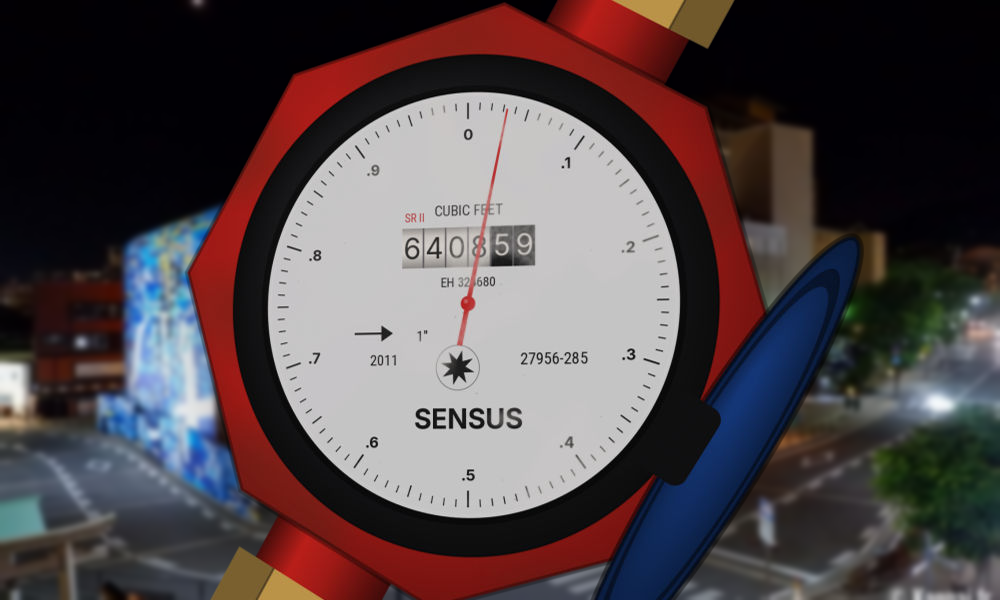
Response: 640859.03 ft³
